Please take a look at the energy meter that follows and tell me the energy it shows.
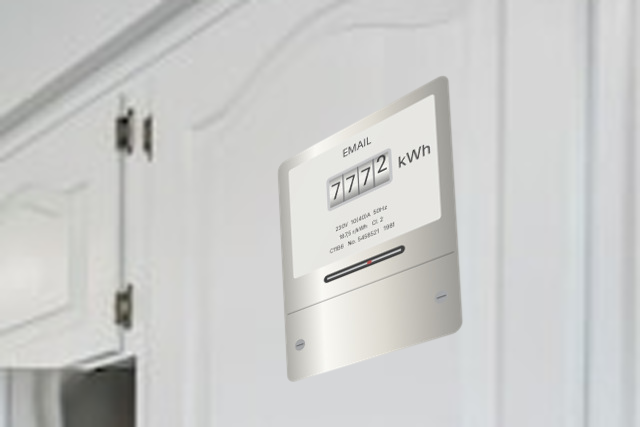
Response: 7772 kWh
